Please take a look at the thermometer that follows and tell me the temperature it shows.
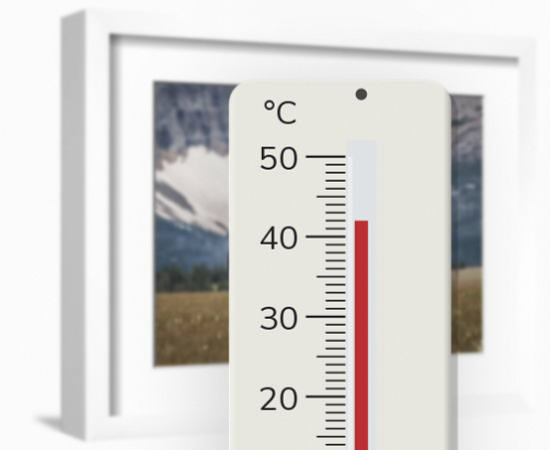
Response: 42 °C
